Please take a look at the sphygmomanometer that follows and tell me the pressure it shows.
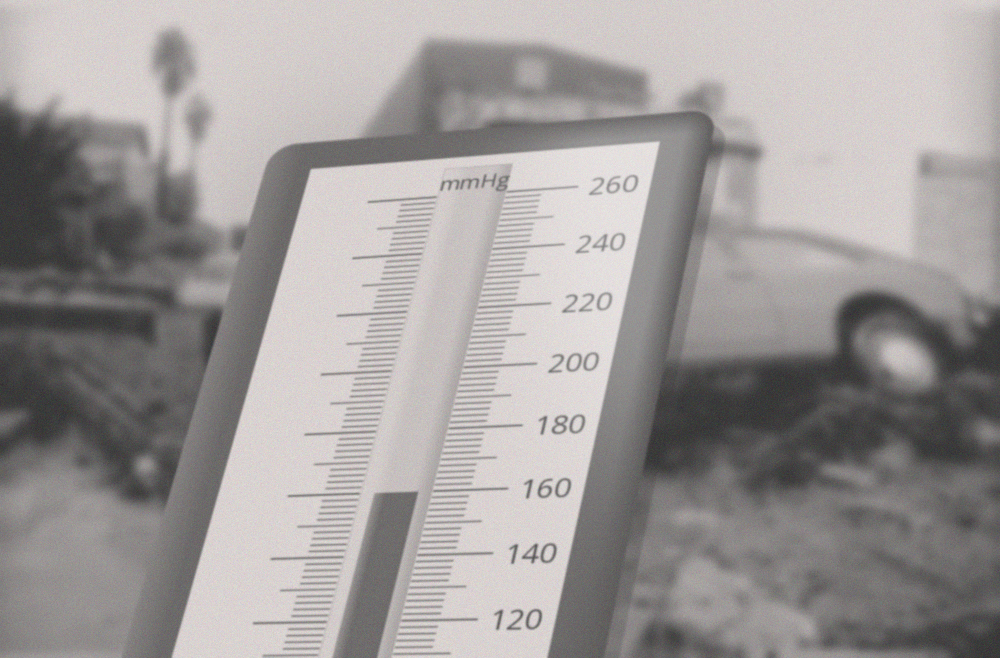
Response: 160 mmHg
